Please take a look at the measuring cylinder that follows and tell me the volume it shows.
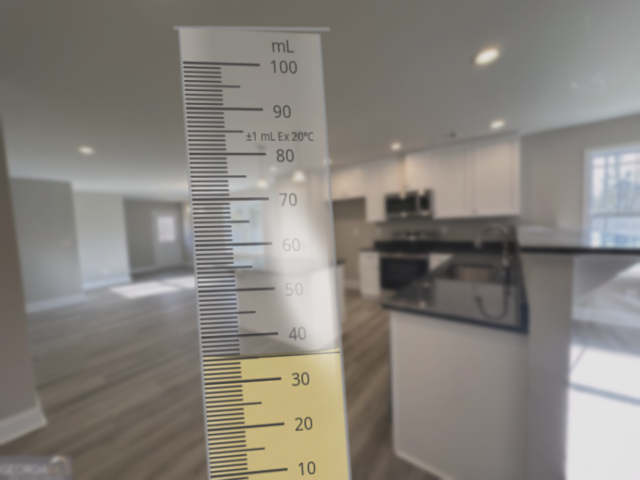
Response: 35 mL
